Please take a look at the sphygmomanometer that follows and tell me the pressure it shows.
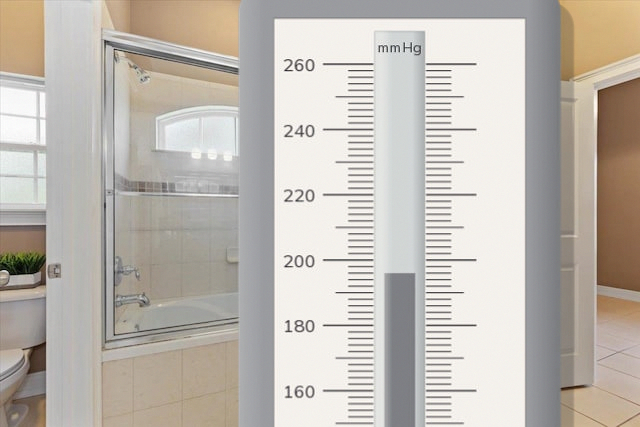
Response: 196 mmHg
